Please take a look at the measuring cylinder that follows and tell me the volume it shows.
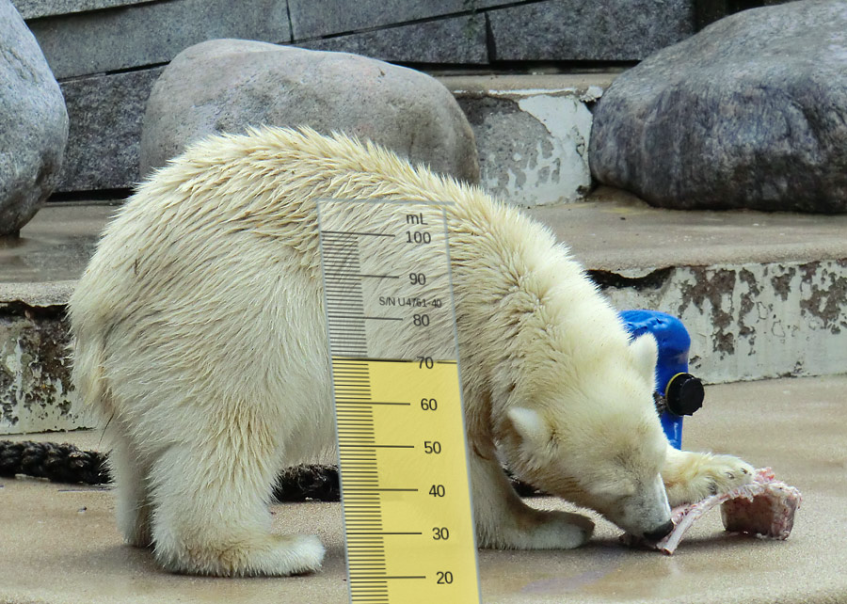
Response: 70 mL
